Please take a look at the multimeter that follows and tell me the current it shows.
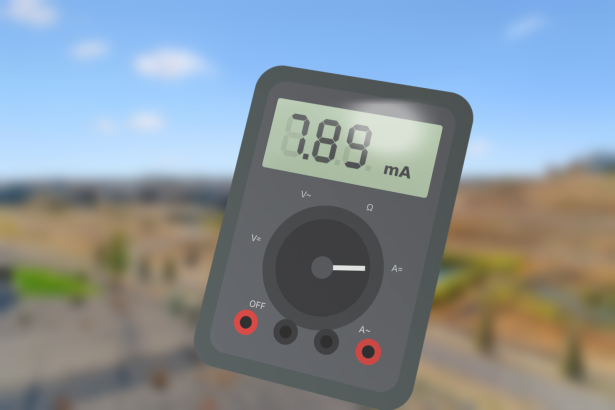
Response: 7.89 mA
